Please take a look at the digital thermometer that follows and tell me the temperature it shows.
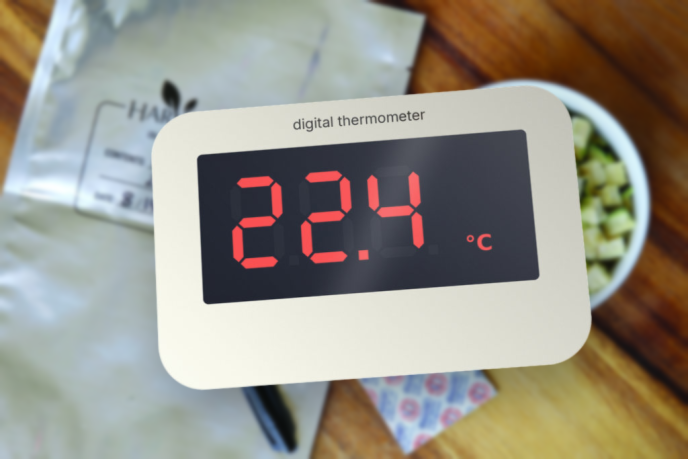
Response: 22.4 °C
